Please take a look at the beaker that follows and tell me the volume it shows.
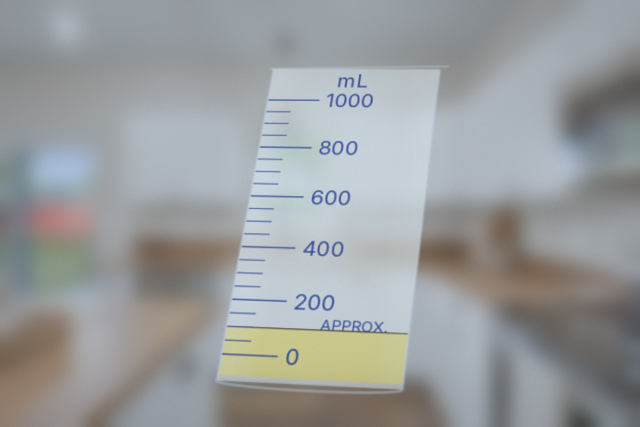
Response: 100 mL
